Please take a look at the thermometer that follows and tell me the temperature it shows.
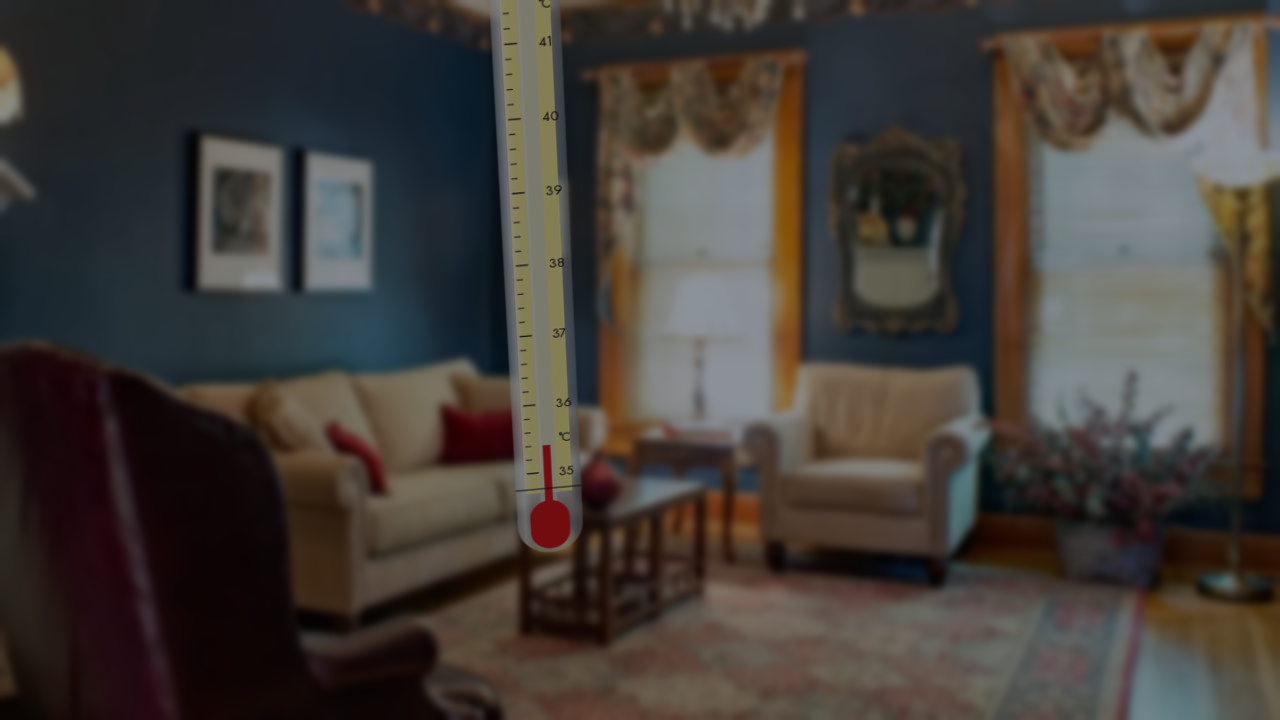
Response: 35.4 °C
